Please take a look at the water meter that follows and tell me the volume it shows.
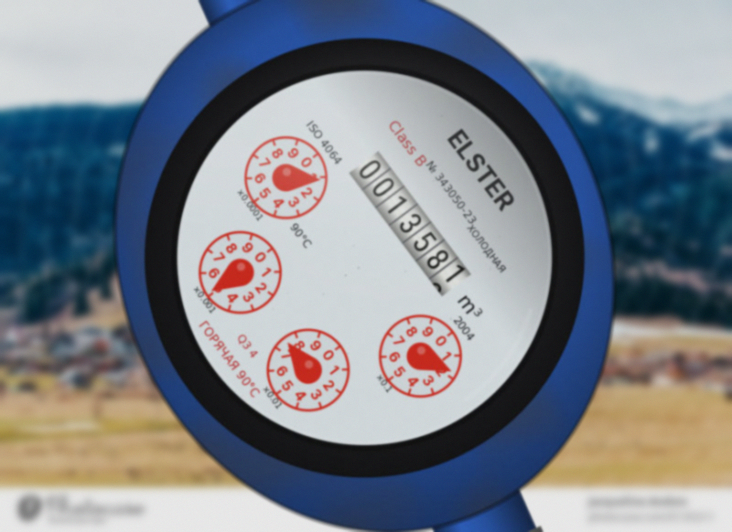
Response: 13581.1751 m³
